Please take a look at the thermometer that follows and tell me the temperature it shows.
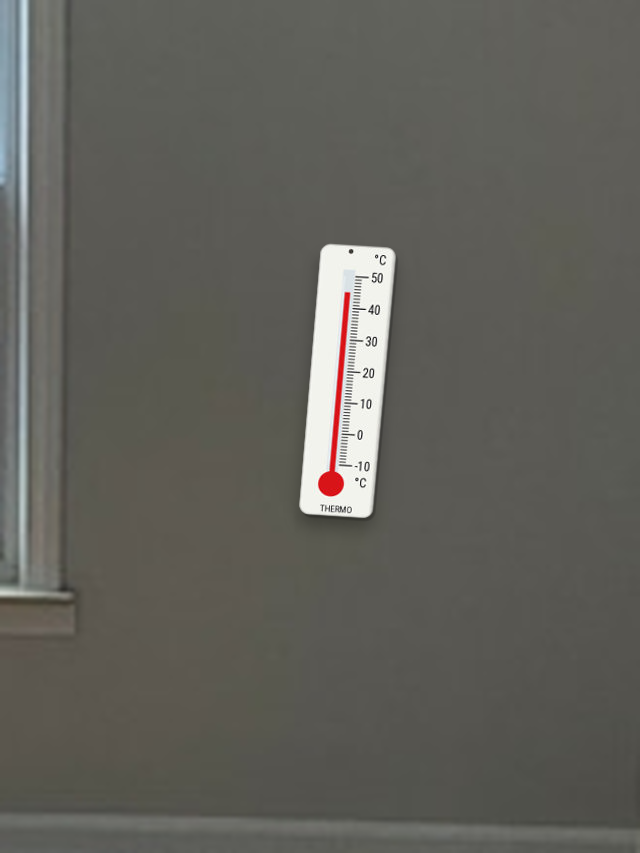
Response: 45 °C
